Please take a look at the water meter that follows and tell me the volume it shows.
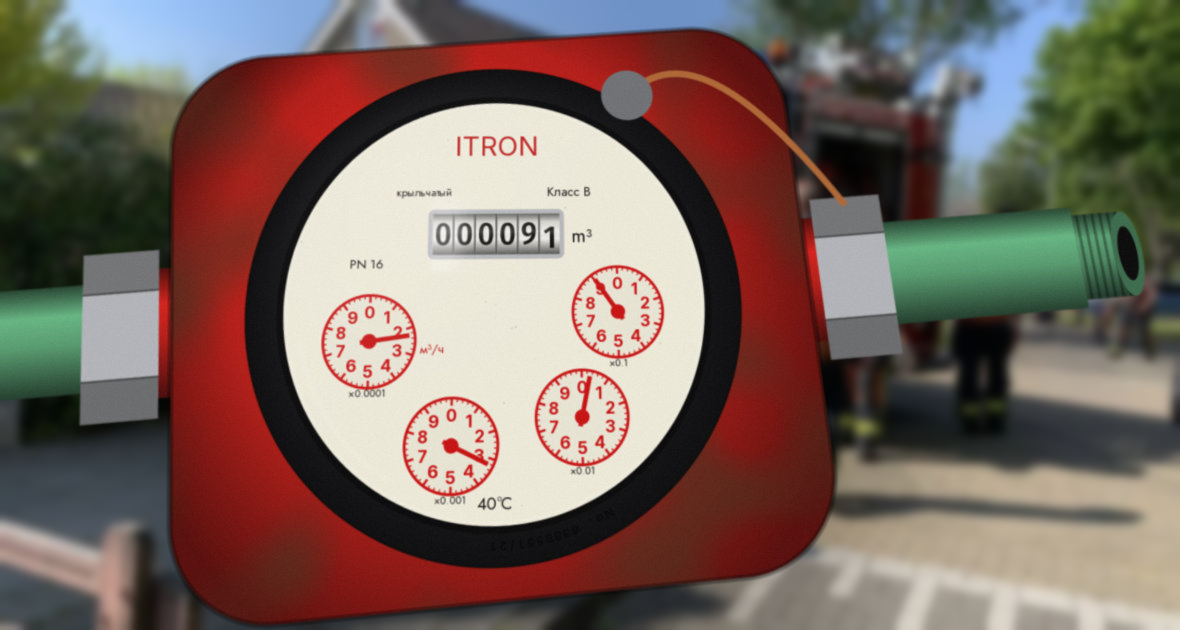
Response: 90.9032 m³
